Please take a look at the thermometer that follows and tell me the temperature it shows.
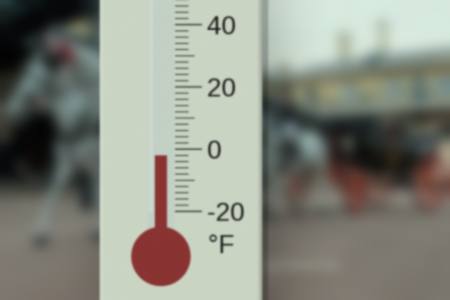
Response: -2 °F
